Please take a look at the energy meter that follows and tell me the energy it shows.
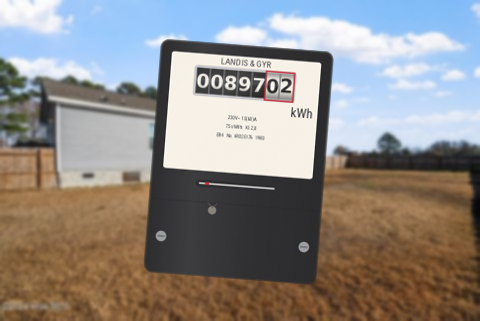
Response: 897.02 kWh
